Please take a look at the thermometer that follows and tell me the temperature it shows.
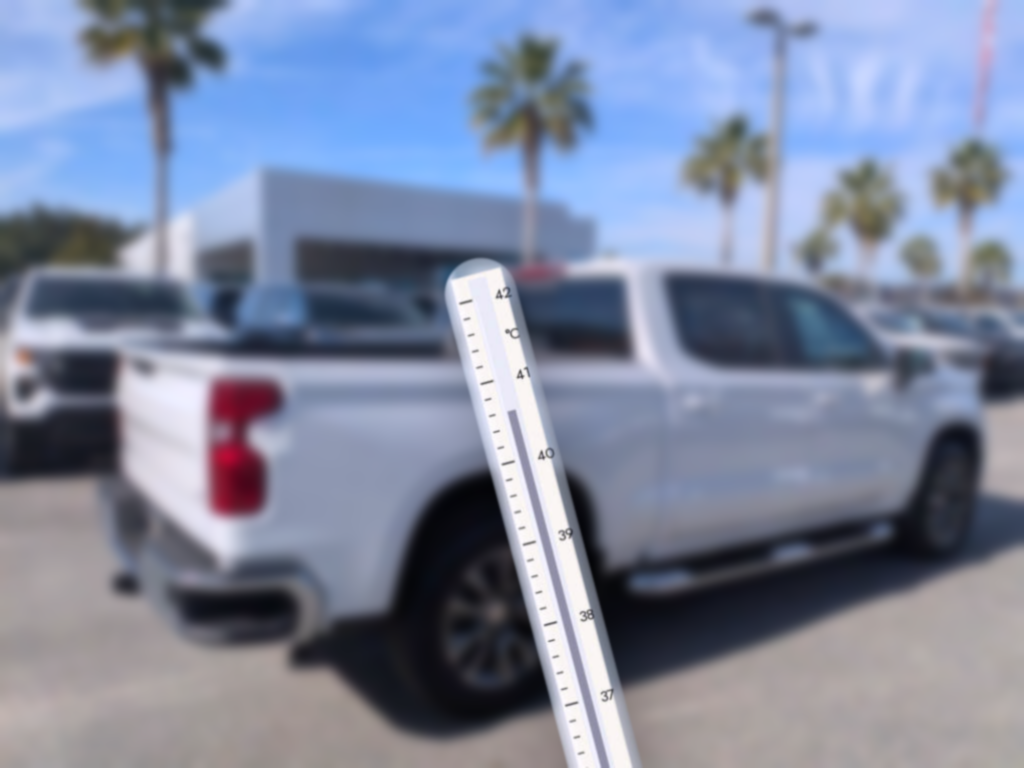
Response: 40.6 °C
